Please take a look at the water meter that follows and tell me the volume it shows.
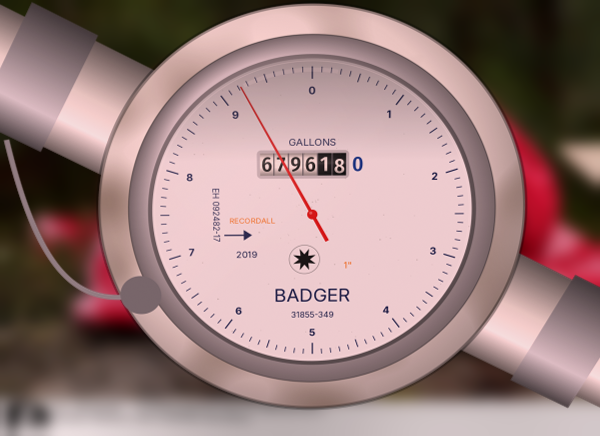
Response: 6796179.2 gal
